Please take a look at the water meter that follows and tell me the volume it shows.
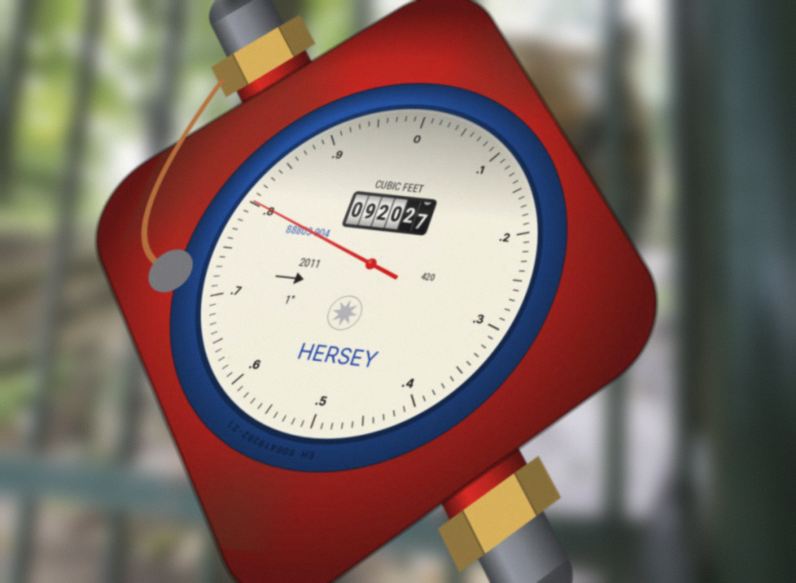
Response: 92026.80 ft³
